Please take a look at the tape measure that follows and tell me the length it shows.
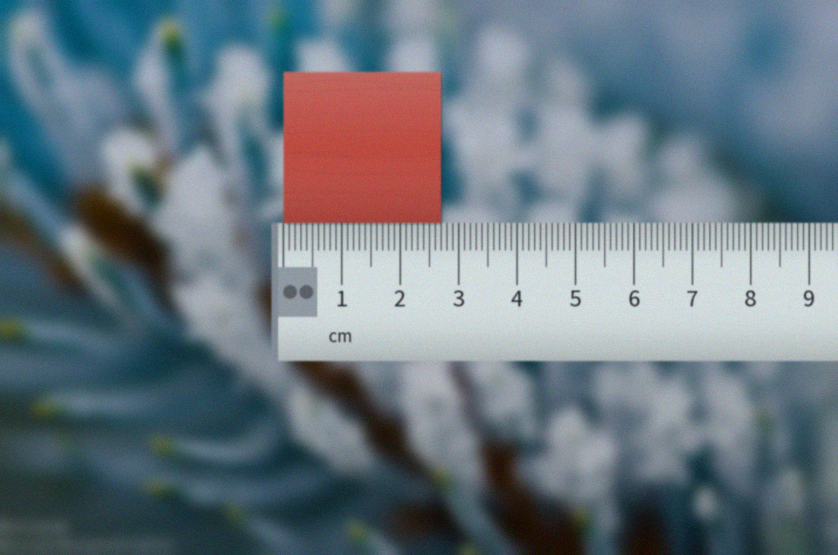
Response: 2.7 cm
